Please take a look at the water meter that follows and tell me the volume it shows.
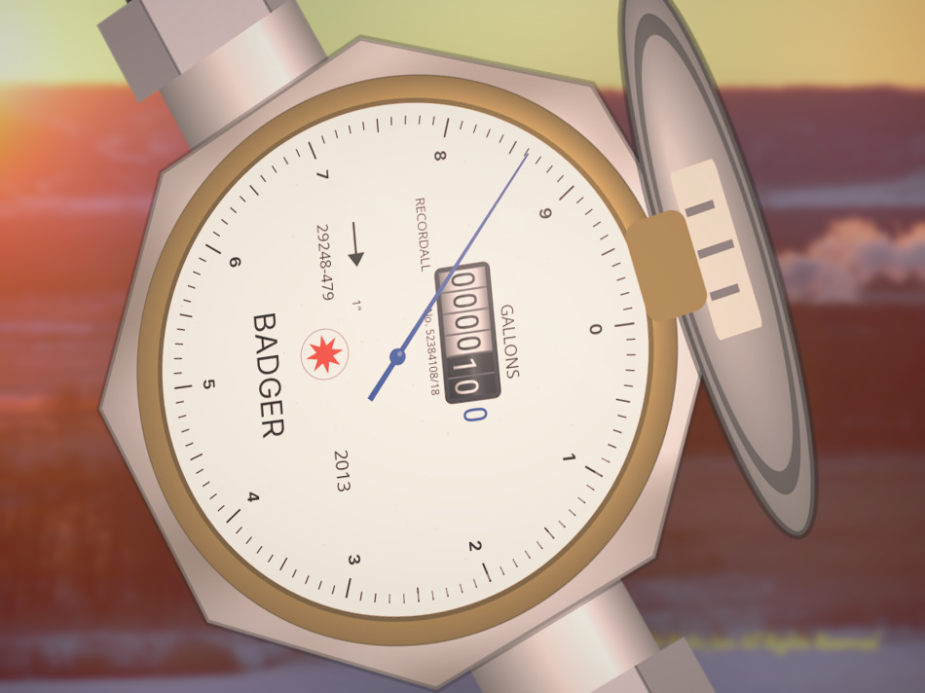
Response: 98.6 gal
